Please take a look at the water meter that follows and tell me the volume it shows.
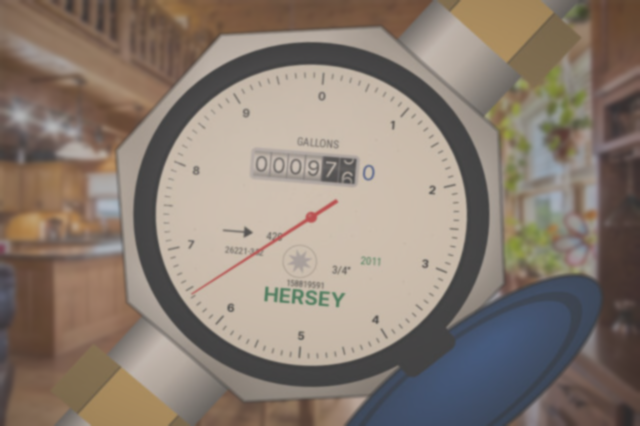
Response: 9756.4 gal
